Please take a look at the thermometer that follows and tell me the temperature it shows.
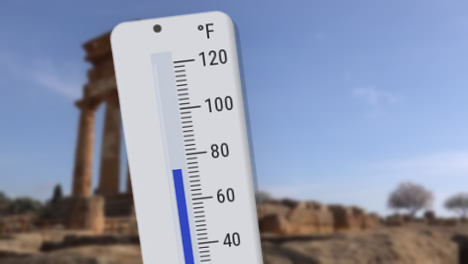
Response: 74 °F
